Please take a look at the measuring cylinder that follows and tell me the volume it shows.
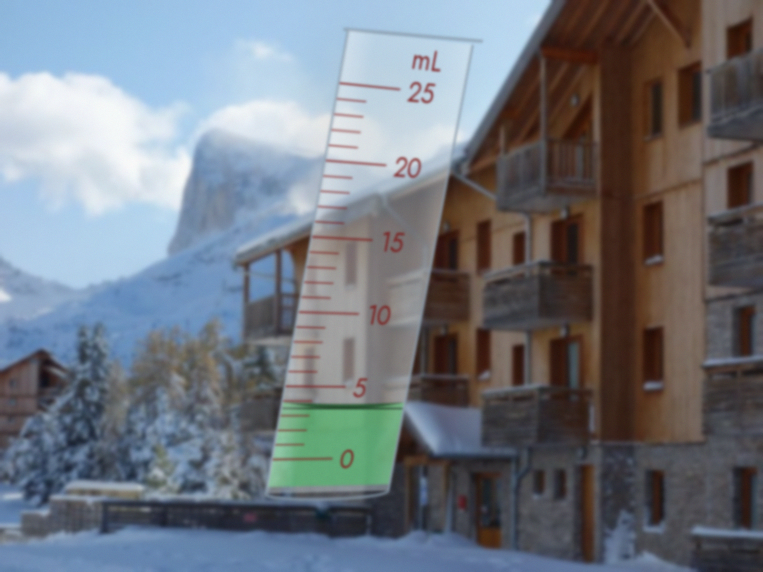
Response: 3.5 mL
